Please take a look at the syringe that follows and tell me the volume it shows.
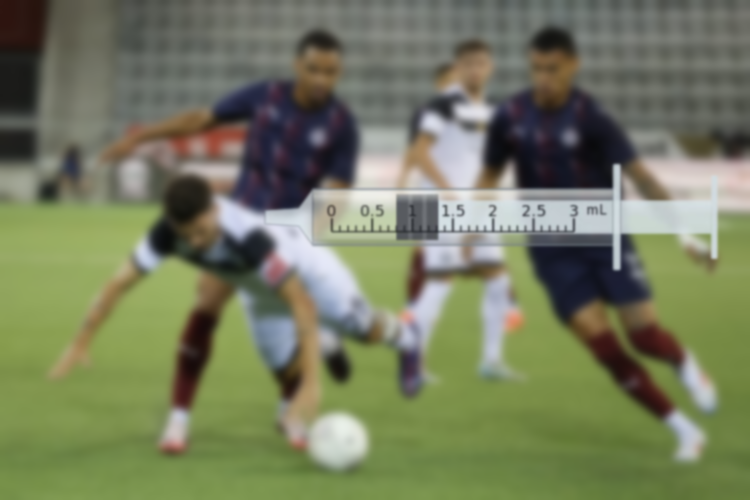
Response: 0.8 mL
